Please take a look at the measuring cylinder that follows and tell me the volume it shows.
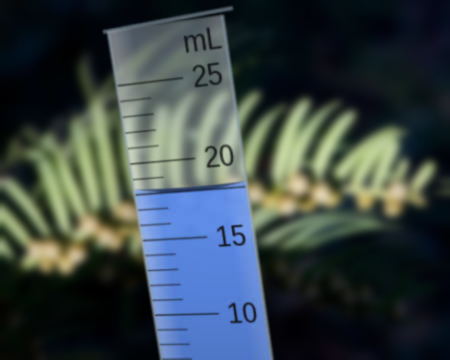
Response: 18 mL
